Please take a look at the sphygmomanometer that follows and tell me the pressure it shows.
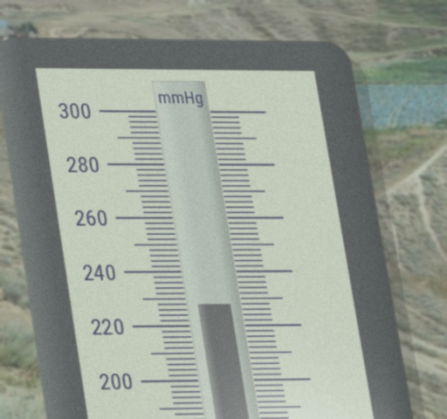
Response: 228 mmHg
